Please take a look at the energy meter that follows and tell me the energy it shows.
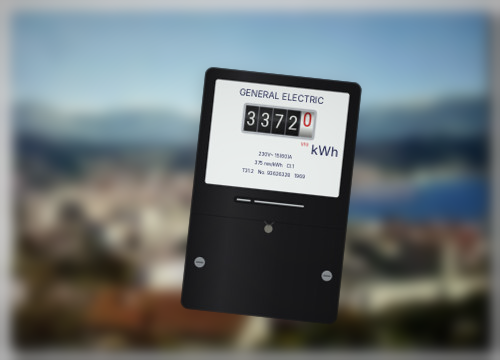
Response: 3372.0 kWh
